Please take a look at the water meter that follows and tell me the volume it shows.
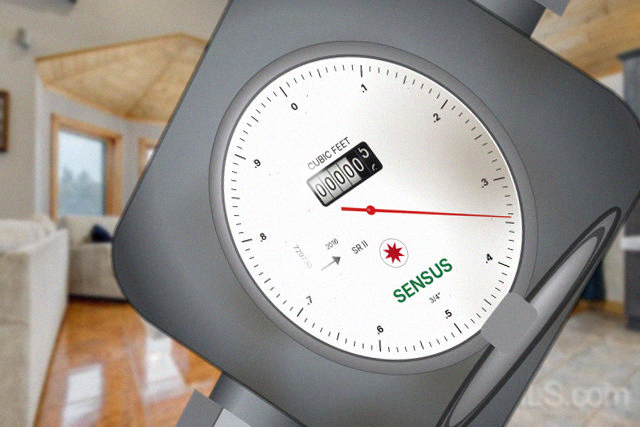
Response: 5.34 ft³
